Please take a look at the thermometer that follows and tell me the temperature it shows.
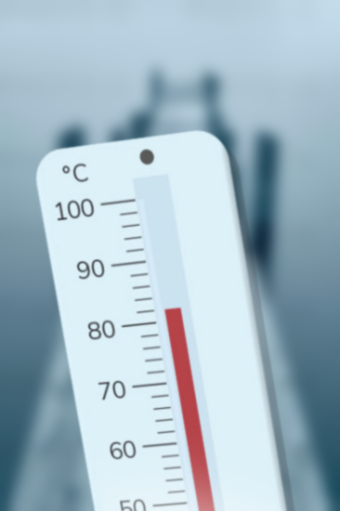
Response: 82 °C
